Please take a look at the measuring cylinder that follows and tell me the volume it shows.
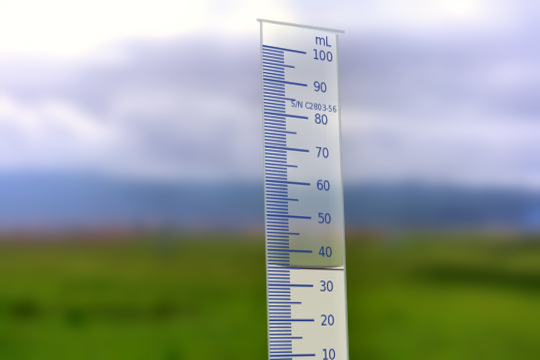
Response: 35 mL
